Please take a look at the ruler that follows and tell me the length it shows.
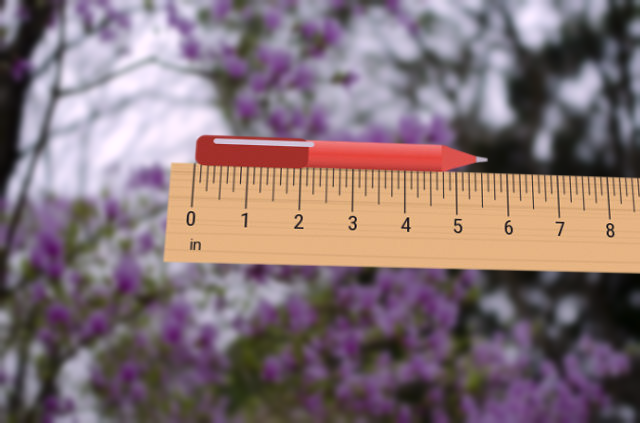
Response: 5.625 in
